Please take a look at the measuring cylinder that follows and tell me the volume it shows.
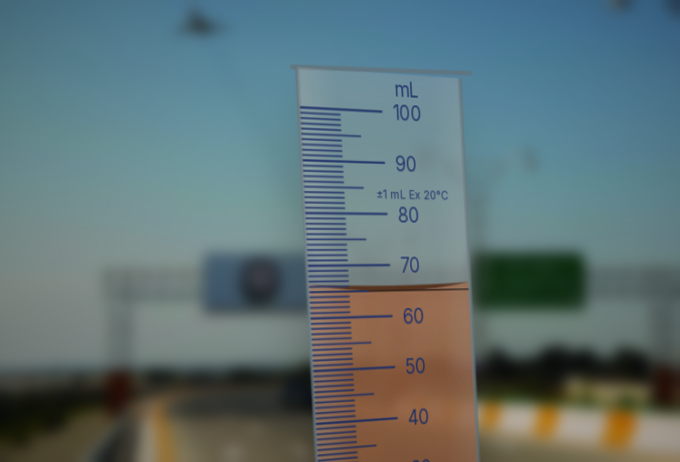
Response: 65 mL
